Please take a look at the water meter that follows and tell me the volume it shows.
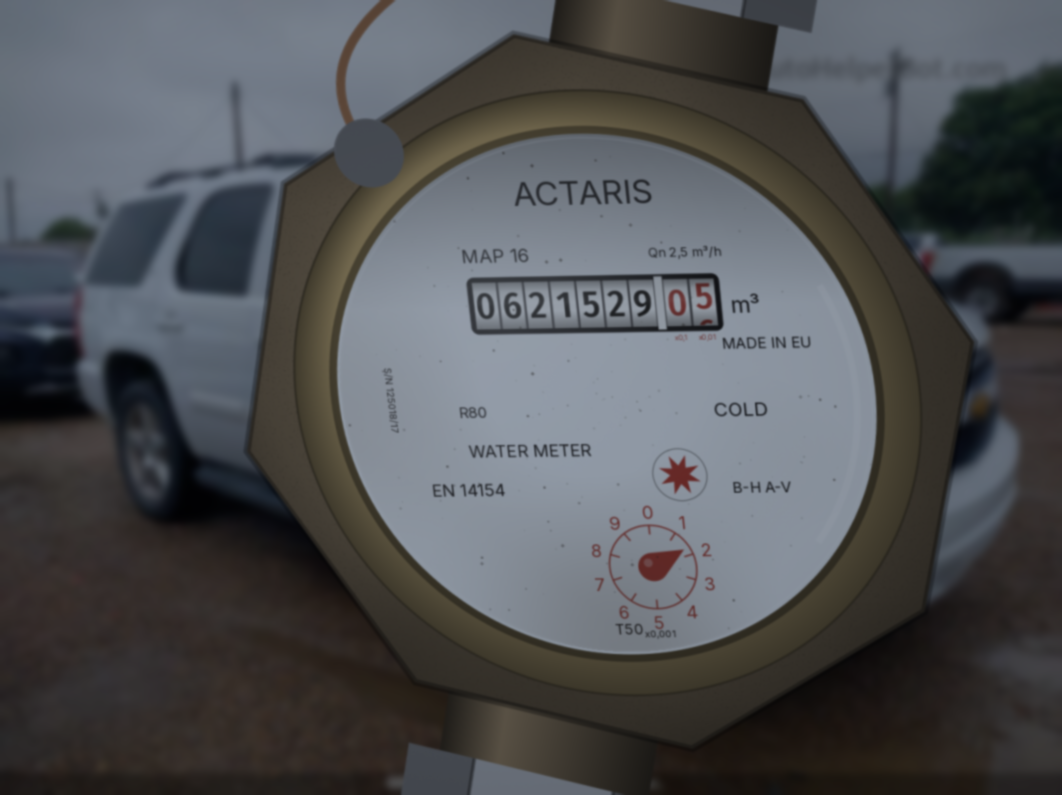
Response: 621529.051 m³
